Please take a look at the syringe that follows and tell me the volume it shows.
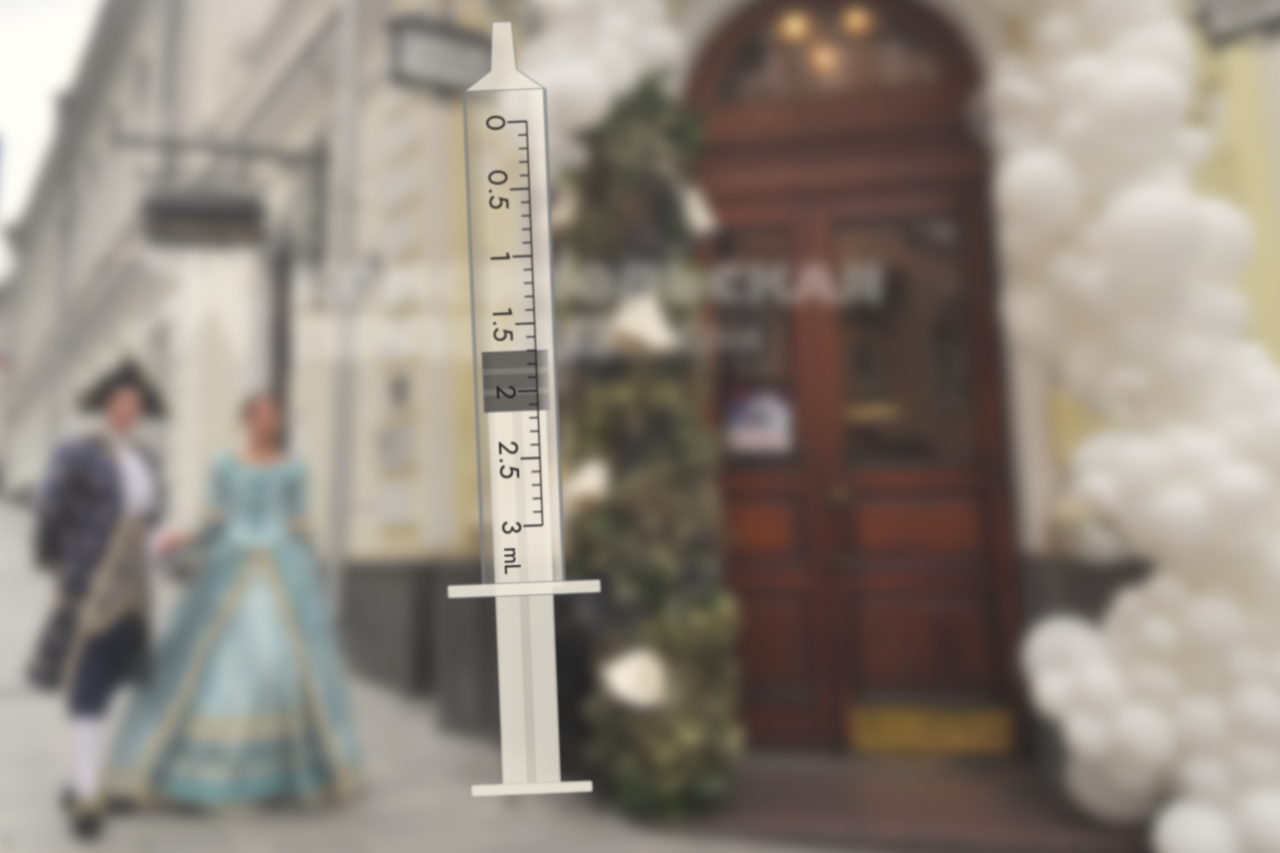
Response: 1.7 mL
